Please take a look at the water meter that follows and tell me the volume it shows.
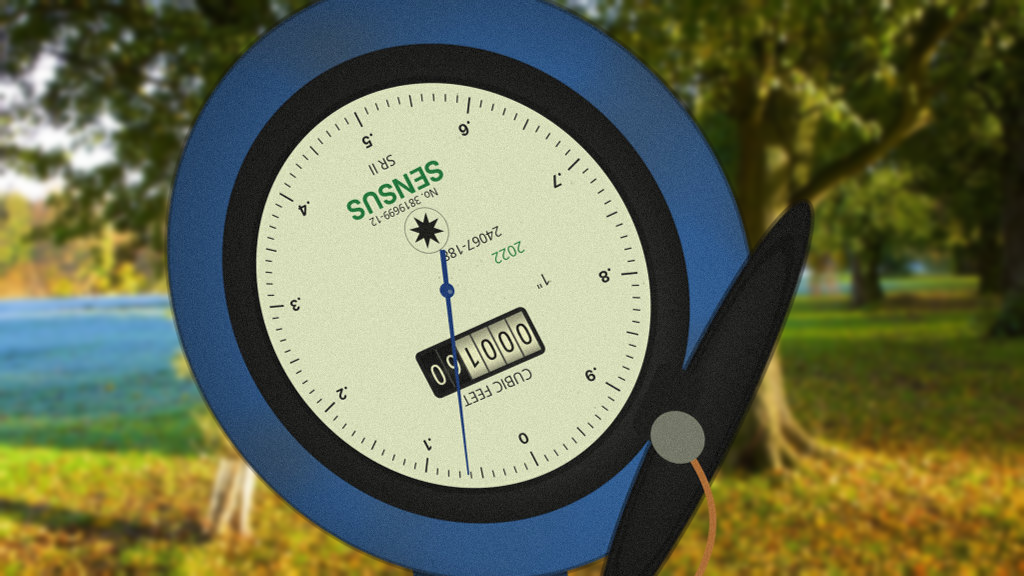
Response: 160.06 ft³
